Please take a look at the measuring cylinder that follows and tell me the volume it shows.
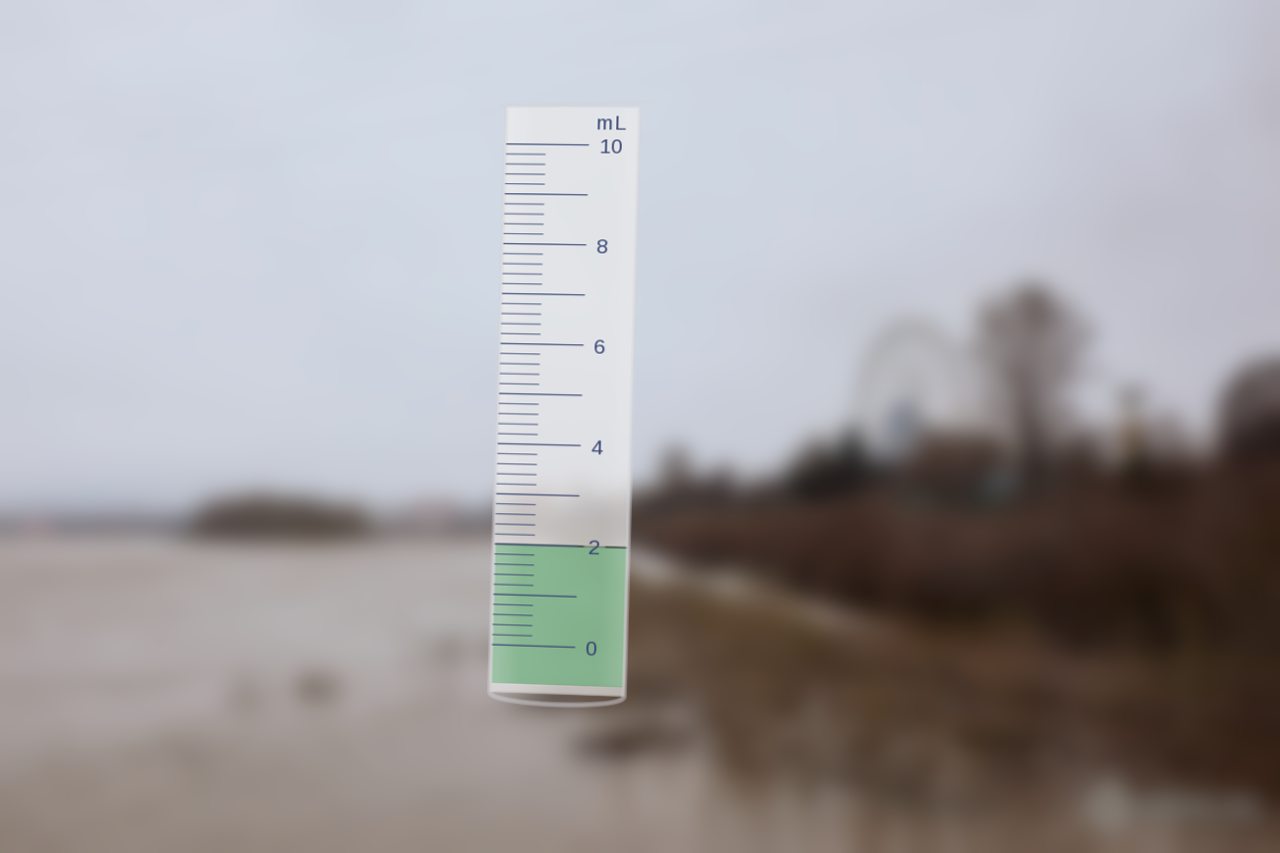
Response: 2 mL
